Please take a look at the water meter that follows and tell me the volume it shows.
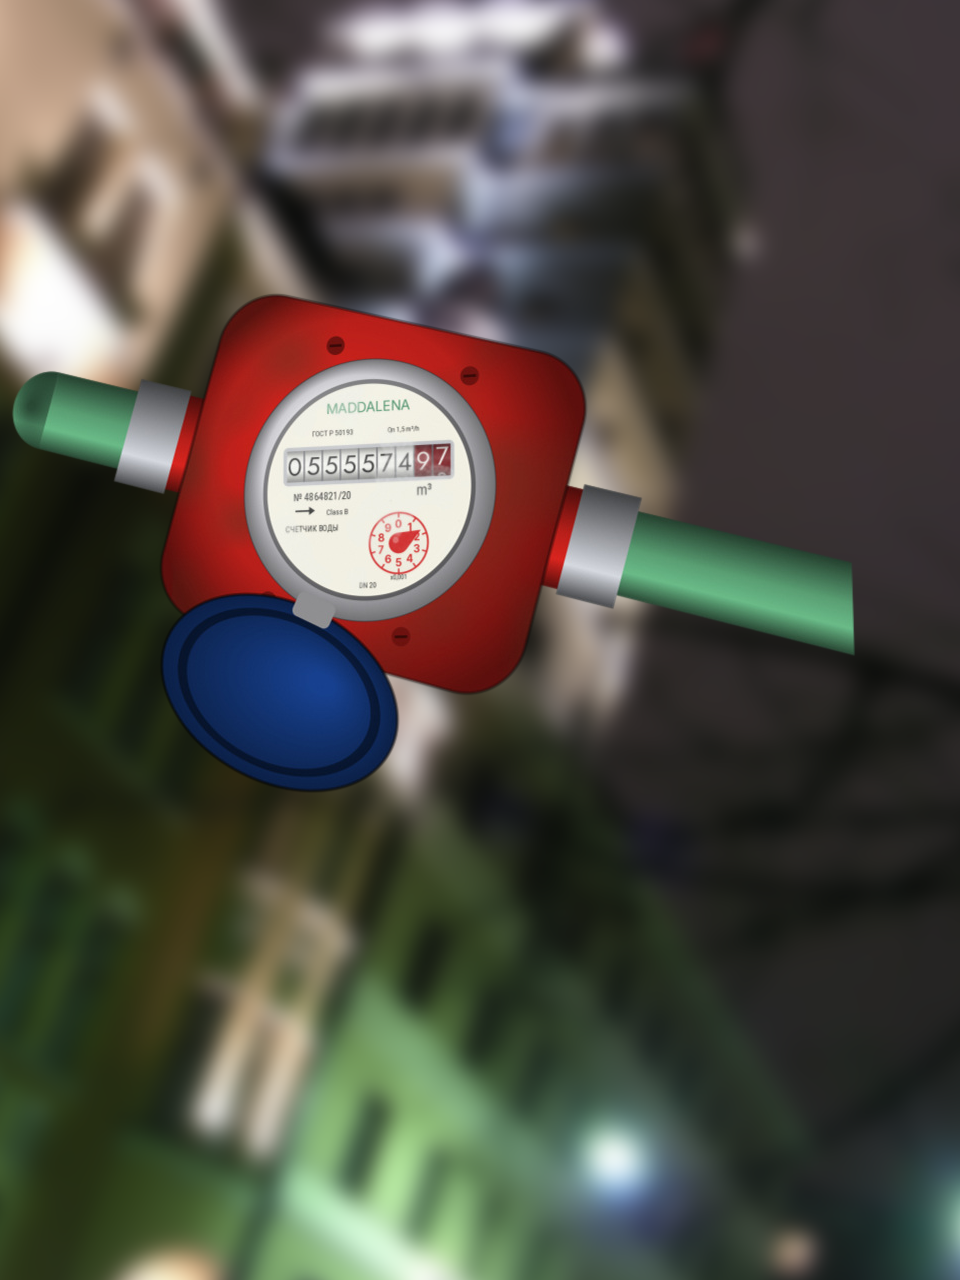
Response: 555574.971 m³
